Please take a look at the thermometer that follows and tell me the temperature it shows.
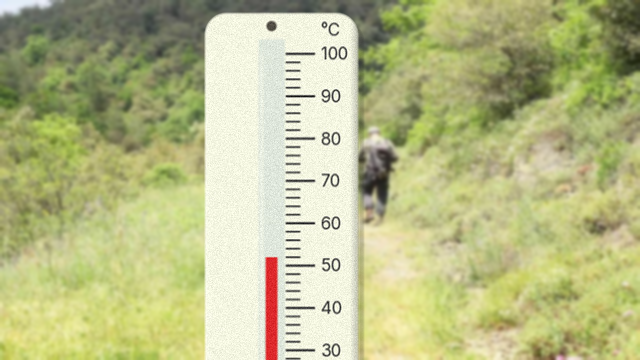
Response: 52 °C
